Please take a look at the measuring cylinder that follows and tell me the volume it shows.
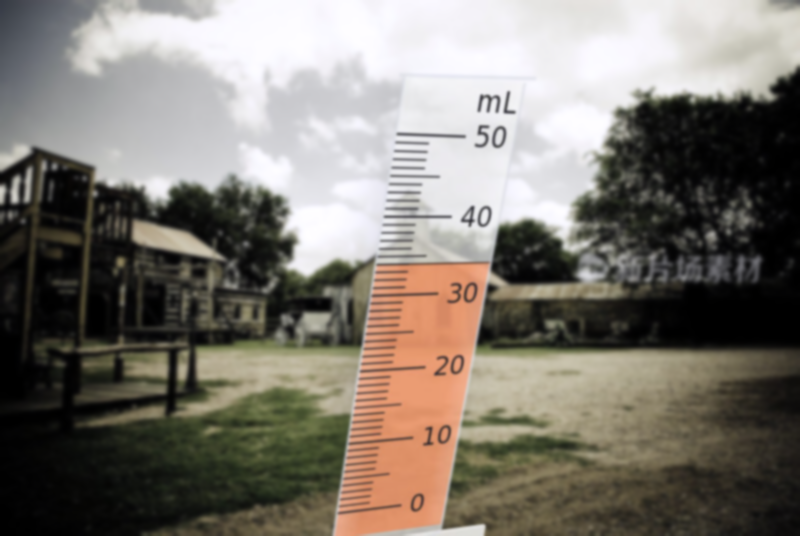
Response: 34 mL
